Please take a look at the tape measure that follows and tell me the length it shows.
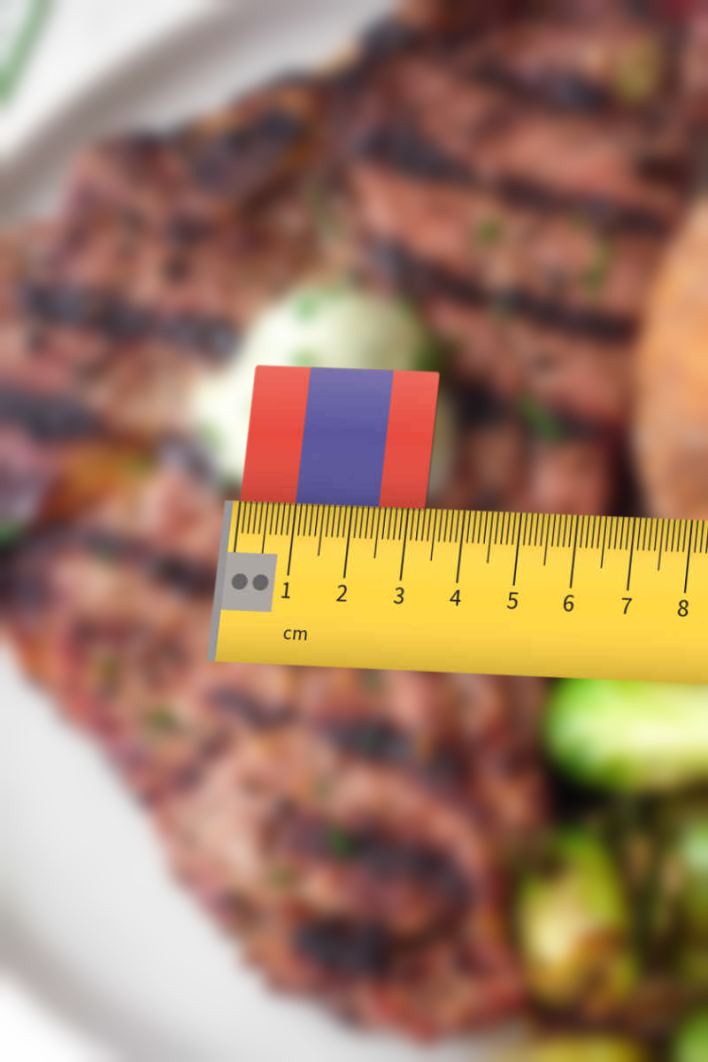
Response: 3.3 cm
